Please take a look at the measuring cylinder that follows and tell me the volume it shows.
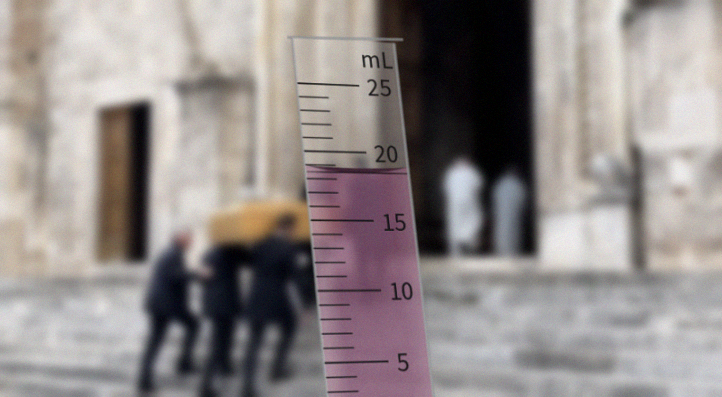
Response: 18.5 mL
